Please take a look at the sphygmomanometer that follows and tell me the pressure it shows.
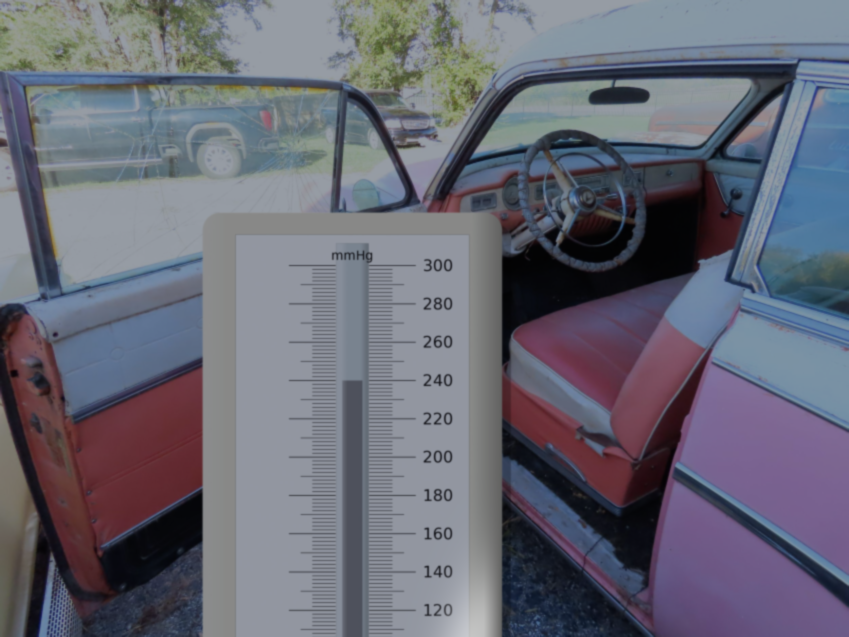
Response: 240 mmHg
